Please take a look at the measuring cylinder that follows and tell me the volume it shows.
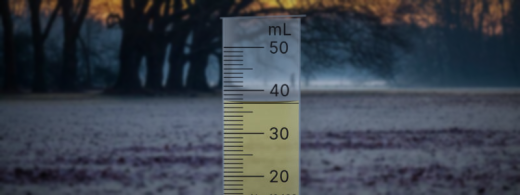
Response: 37 mL
